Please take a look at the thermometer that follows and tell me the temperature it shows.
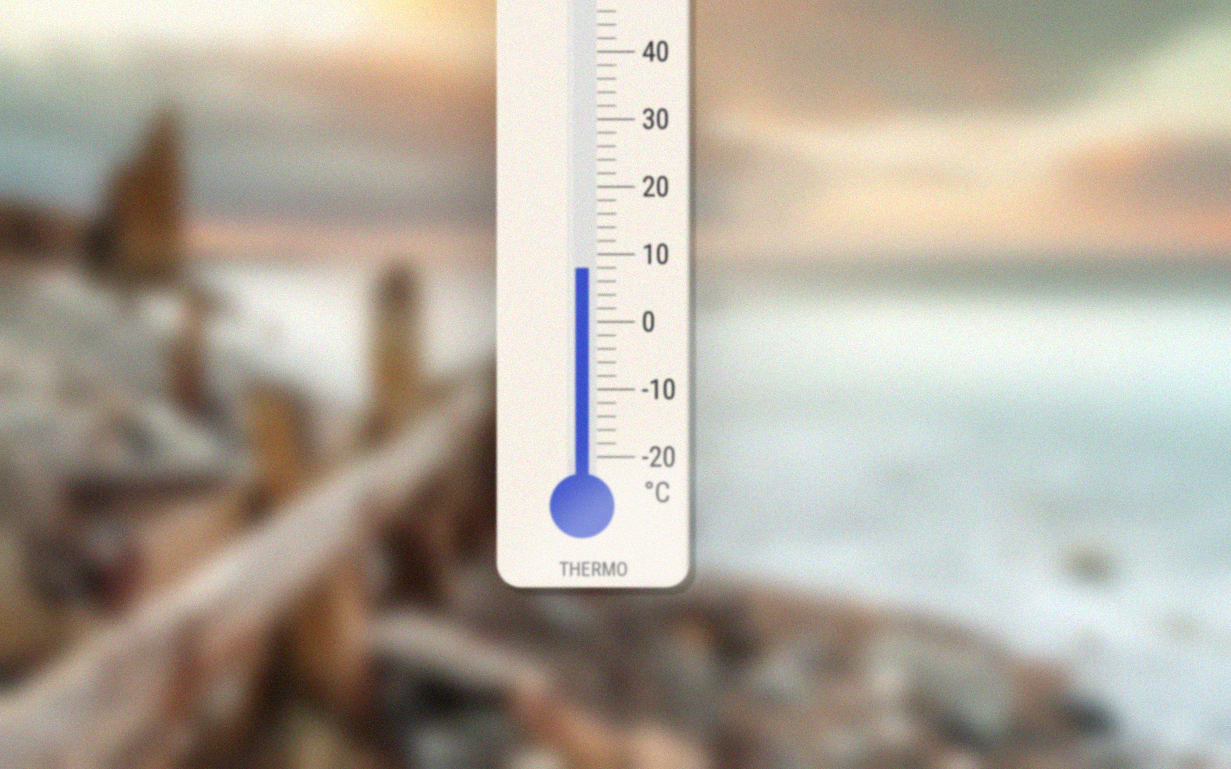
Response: 8 °C
